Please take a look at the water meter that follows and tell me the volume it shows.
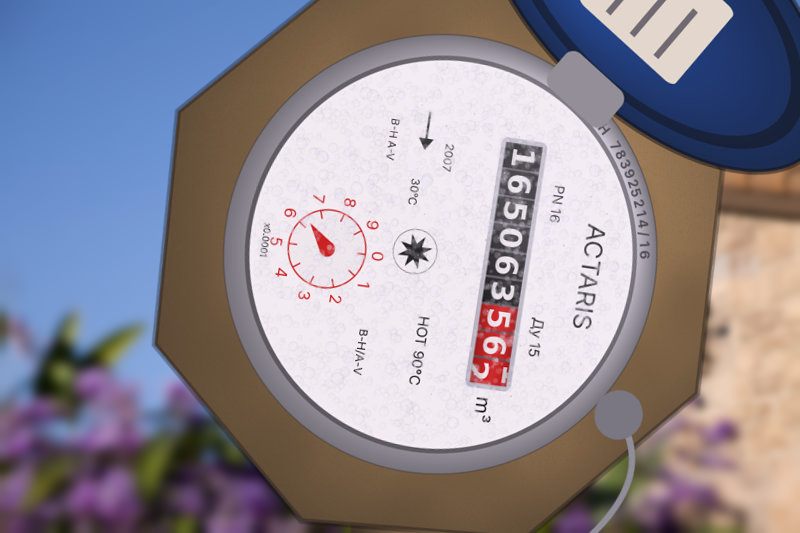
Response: 165063.5616 m³
